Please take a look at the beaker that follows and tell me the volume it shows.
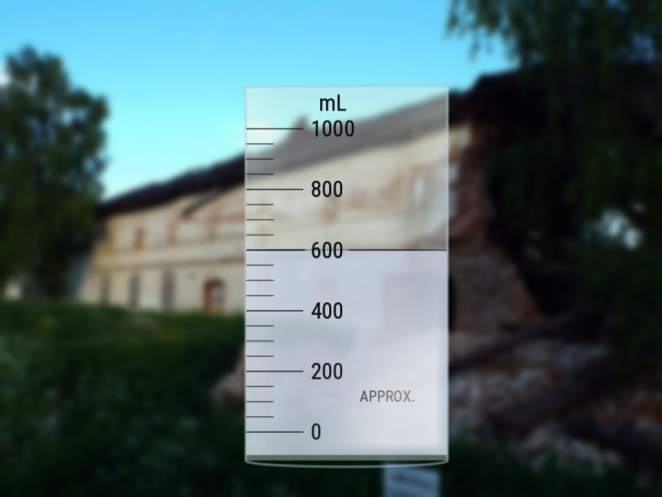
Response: 600 mL
